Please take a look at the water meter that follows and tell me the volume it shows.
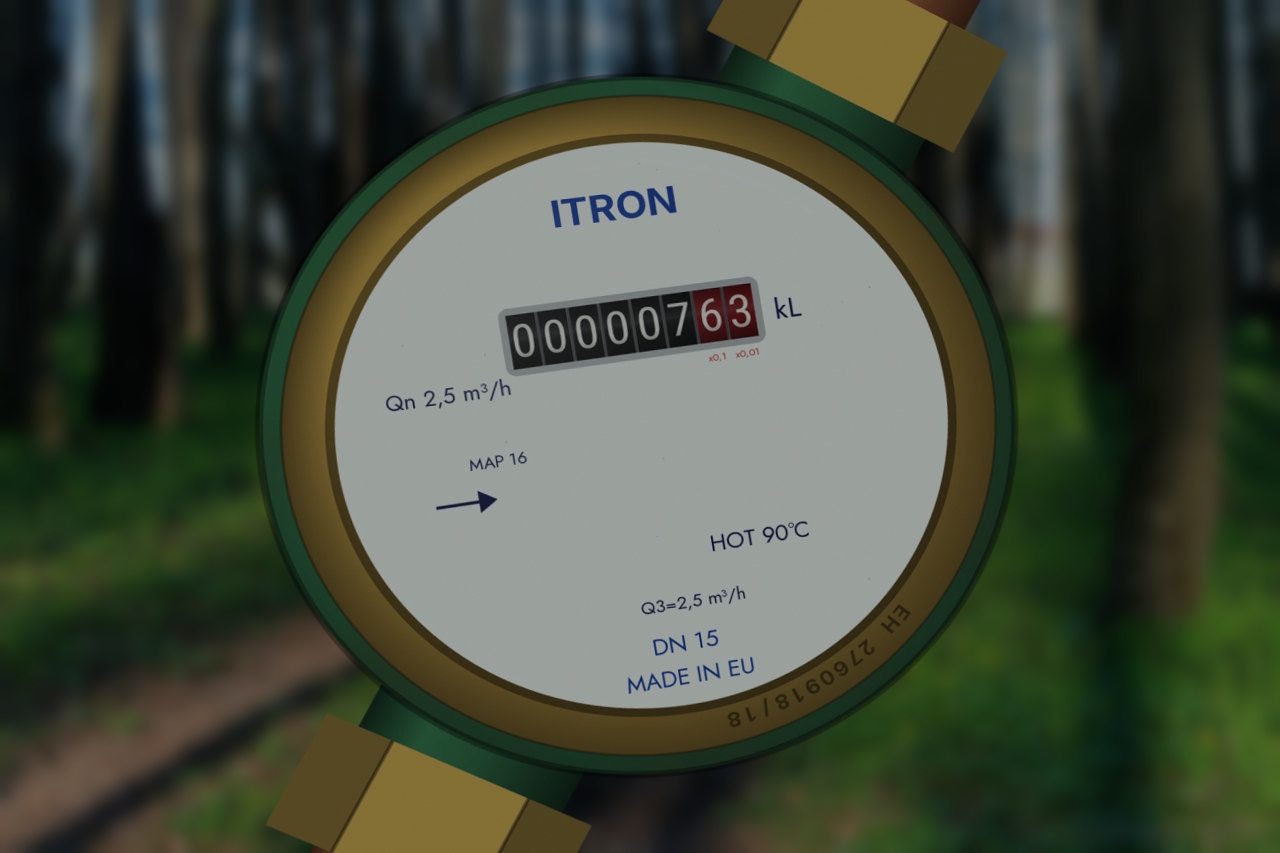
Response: 7.63 kL
